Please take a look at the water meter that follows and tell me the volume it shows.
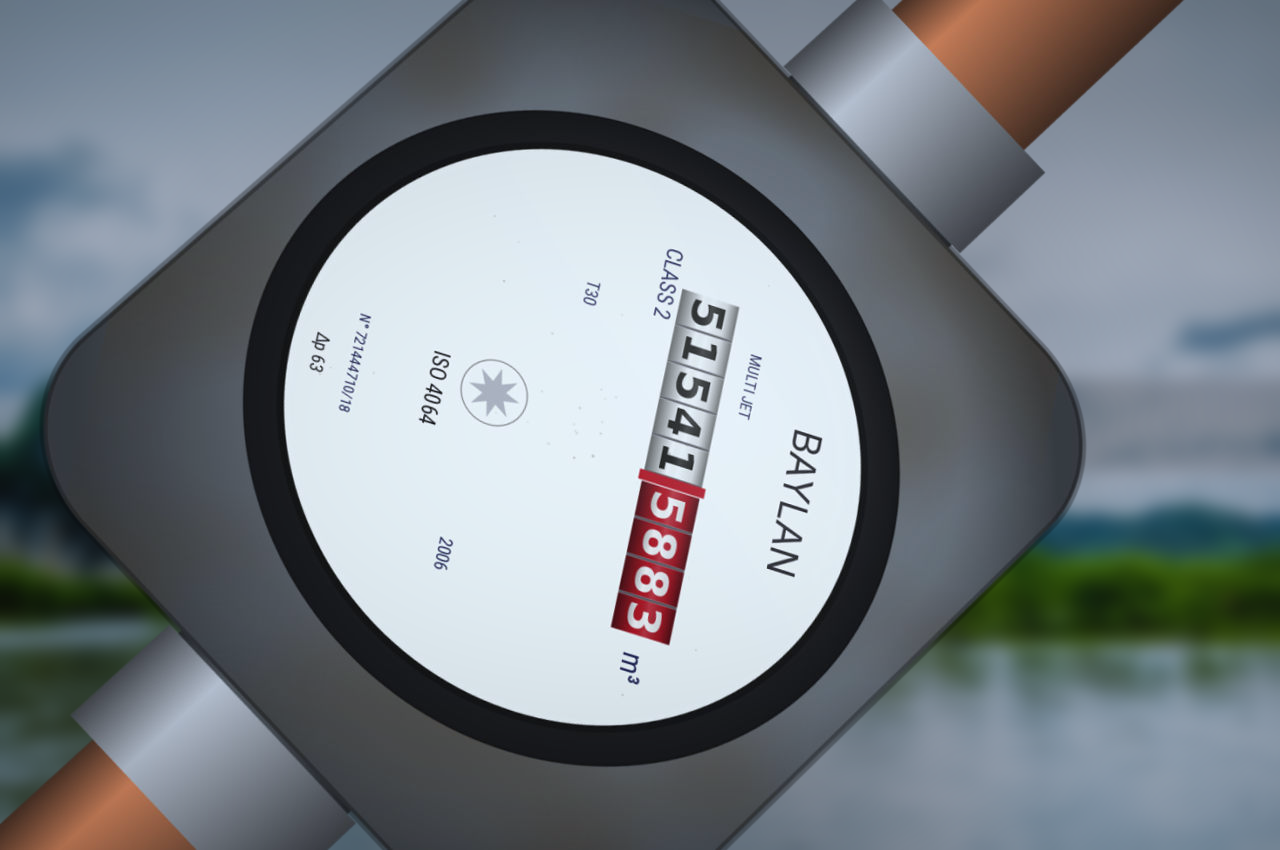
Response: 51541.5883 m³
